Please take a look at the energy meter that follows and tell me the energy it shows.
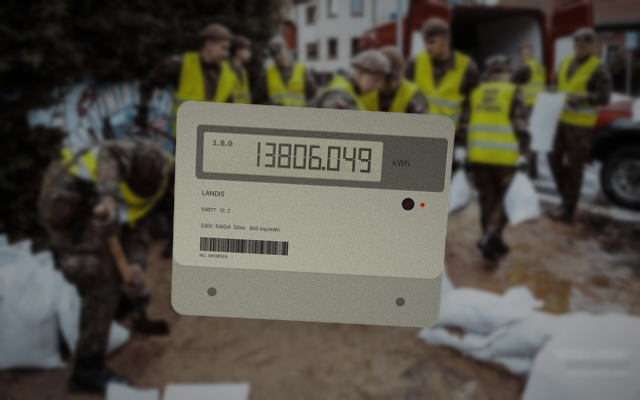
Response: 13806.049 kWh
